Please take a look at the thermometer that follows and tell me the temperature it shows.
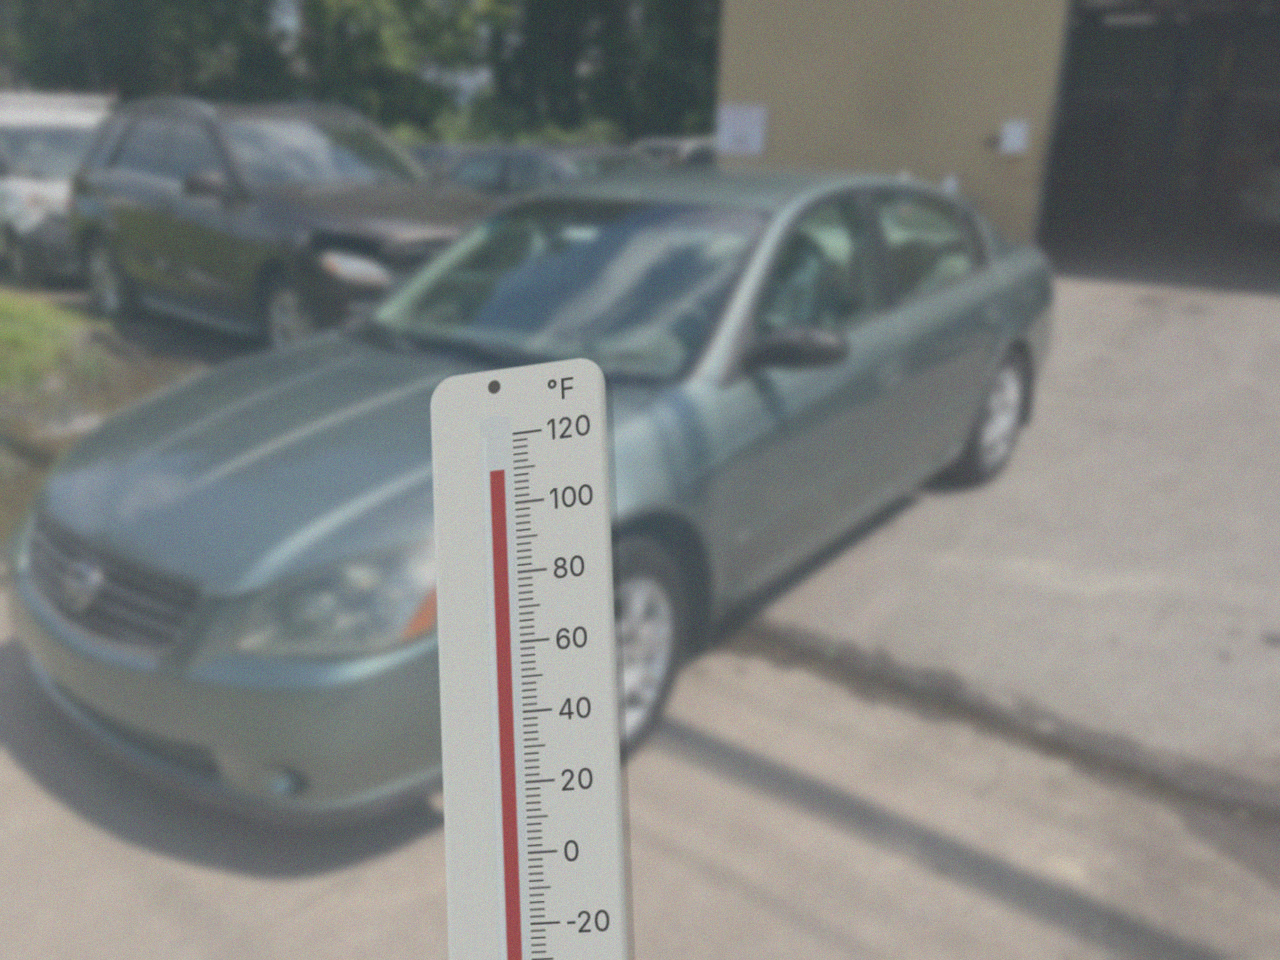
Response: 110 °F
